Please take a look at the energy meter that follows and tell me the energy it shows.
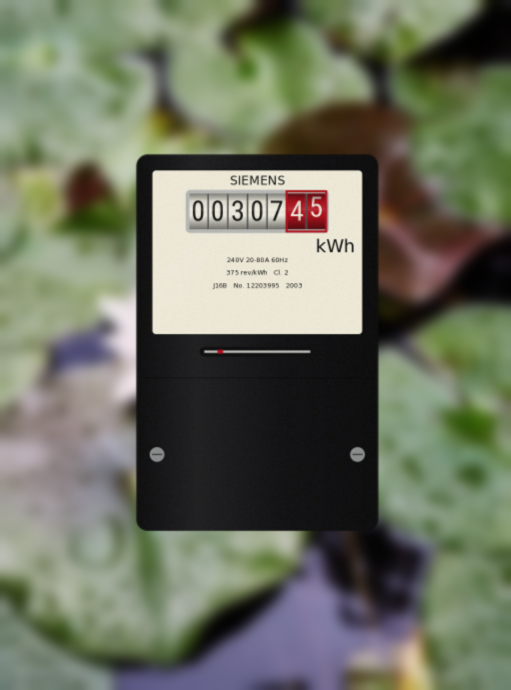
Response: 307.45 kWh
